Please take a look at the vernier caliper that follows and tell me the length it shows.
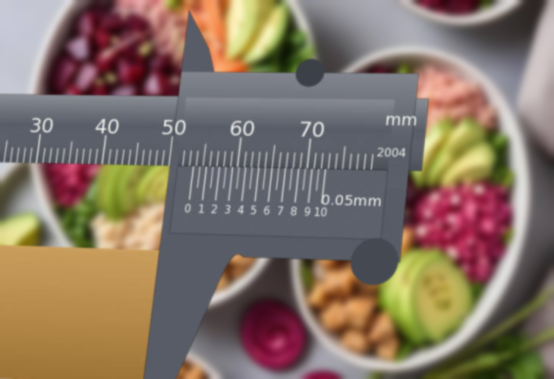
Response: 53.6 mm
